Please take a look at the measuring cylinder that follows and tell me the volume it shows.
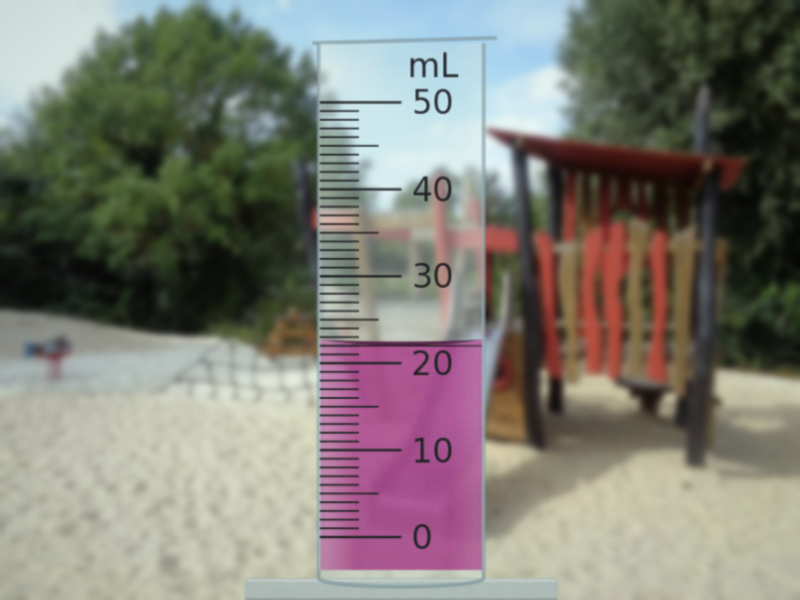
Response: 22 mL
